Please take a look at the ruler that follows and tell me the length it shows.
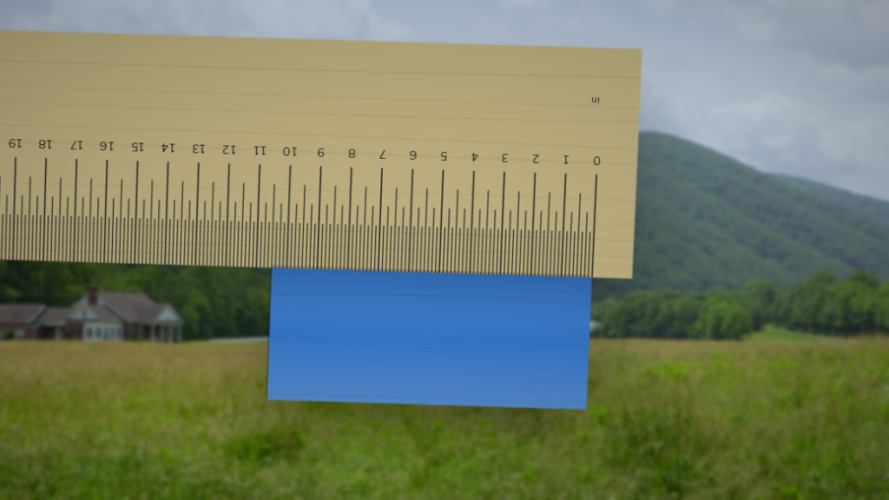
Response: 10.5 in
